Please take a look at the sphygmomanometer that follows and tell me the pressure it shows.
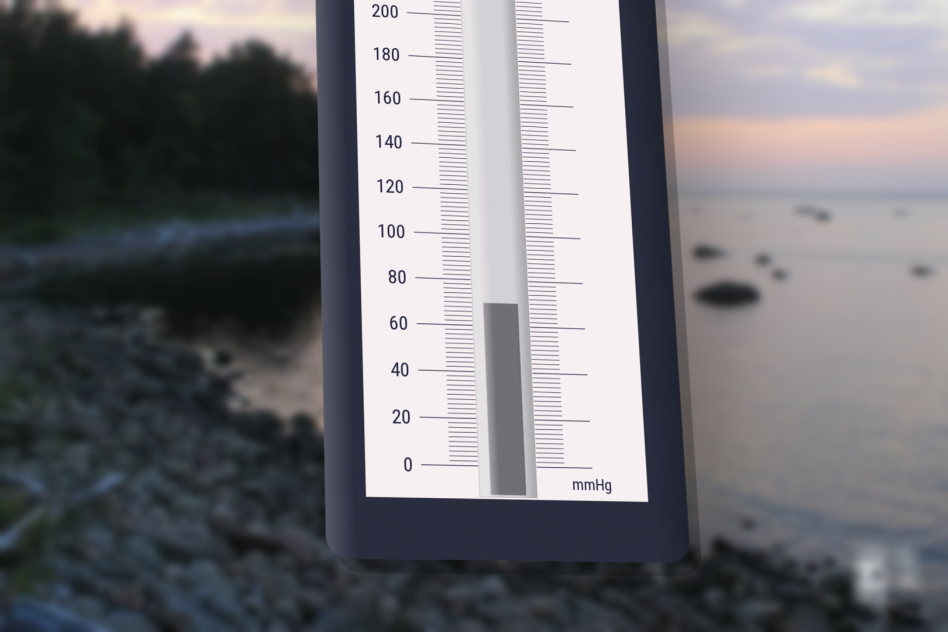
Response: 70 mmHg
